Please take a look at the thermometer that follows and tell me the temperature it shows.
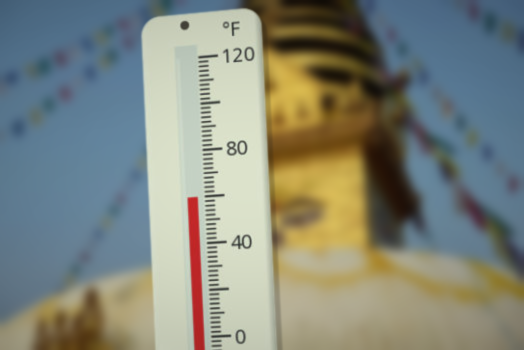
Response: 60 °F
